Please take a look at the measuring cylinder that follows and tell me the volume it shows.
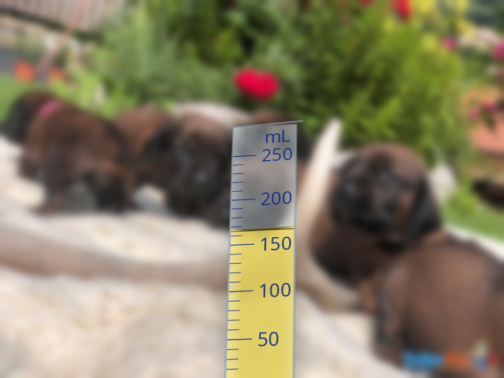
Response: 165 mL
